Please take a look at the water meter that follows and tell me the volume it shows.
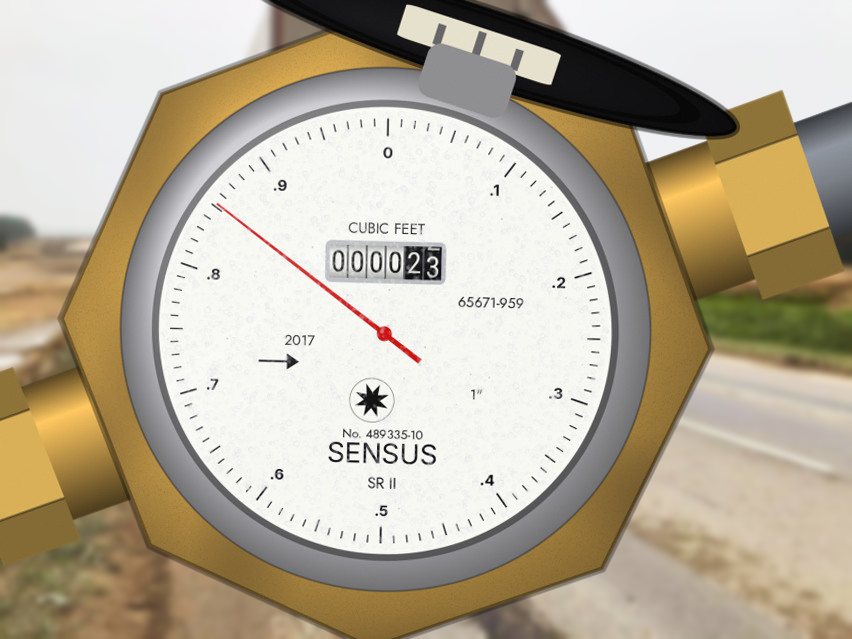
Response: 22.85 ft³
